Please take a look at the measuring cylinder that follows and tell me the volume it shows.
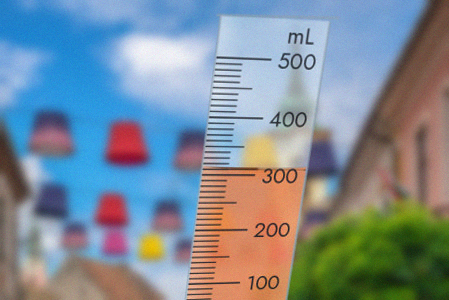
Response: 310 mL
